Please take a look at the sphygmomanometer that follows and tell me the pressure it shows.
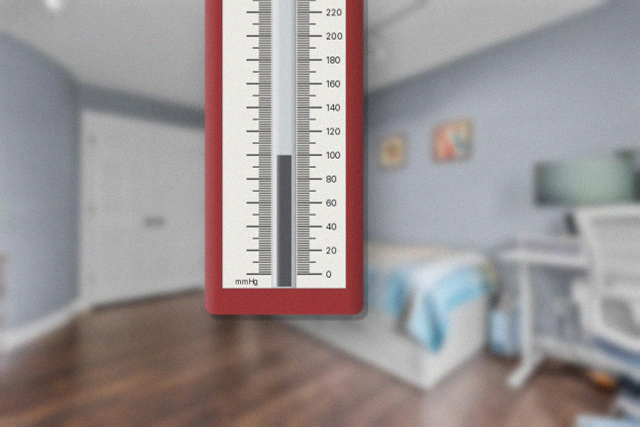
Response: 100 mmHg
